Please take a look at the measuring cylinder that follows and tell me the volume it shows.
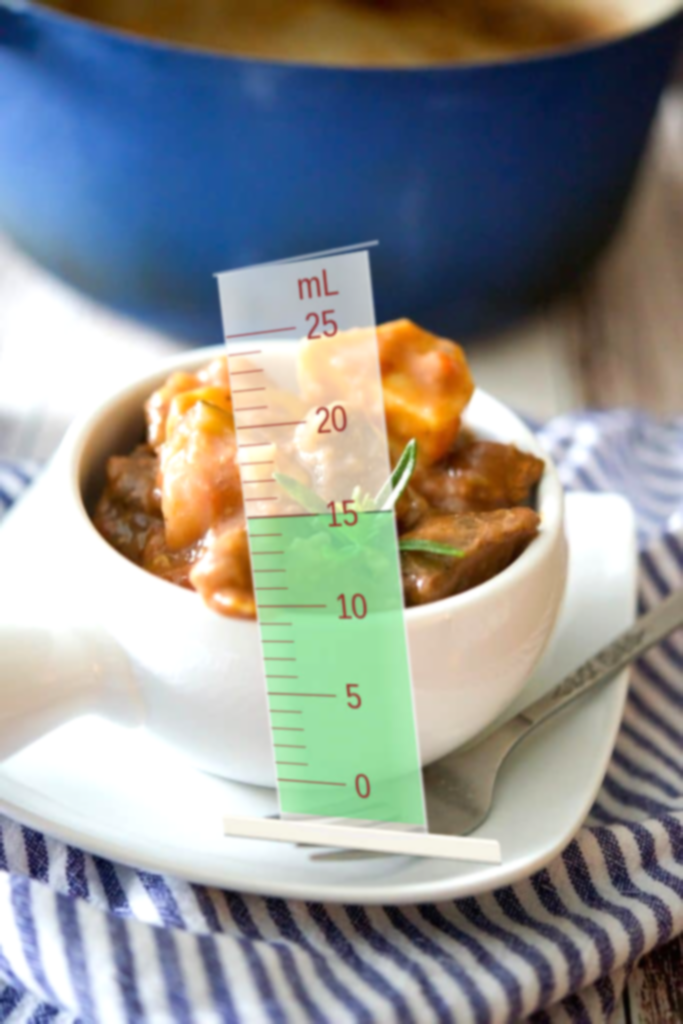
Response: 15 mL
